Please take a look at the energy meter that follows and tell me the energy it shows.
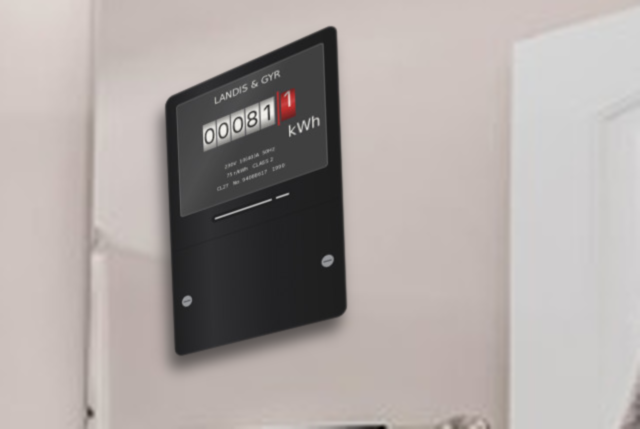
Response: 81.1 kWh
